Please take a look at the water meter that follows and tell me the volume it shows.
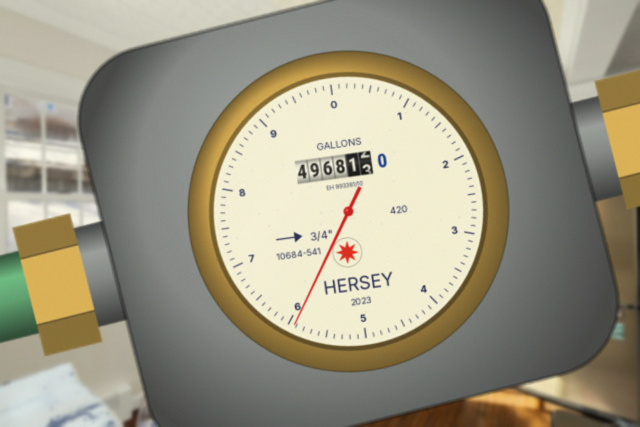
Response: 4968125.9 gal
